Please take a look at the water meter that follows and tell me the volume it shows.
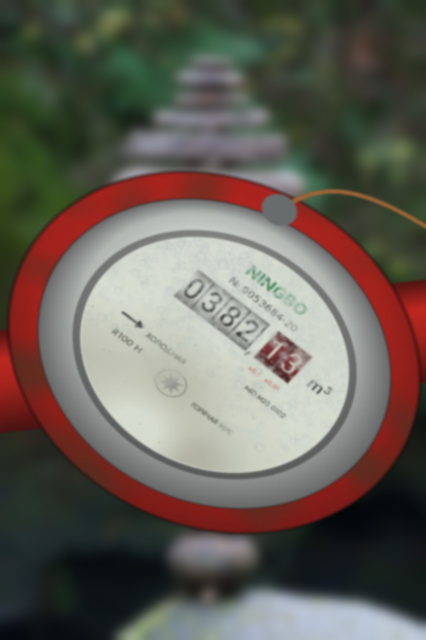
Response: 382.13 m³
